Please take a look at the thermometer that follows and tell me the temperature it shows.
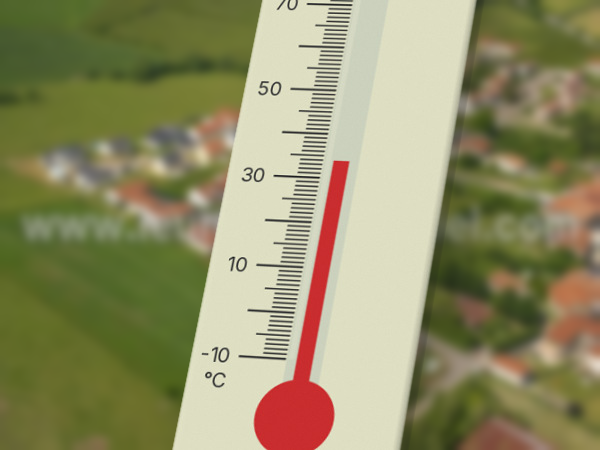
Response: 34 °C
